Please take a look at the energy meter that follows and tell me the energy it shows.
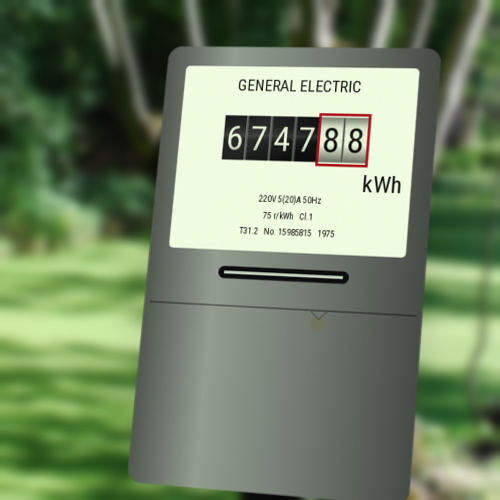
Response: 6747.88 kWh
